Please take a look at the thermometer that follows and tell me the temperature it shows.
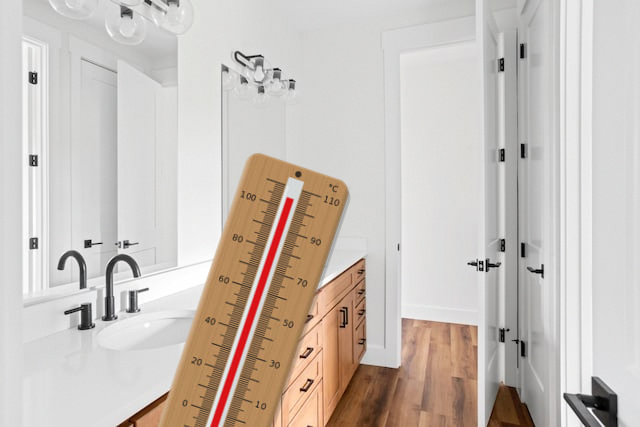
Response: 105 °C
